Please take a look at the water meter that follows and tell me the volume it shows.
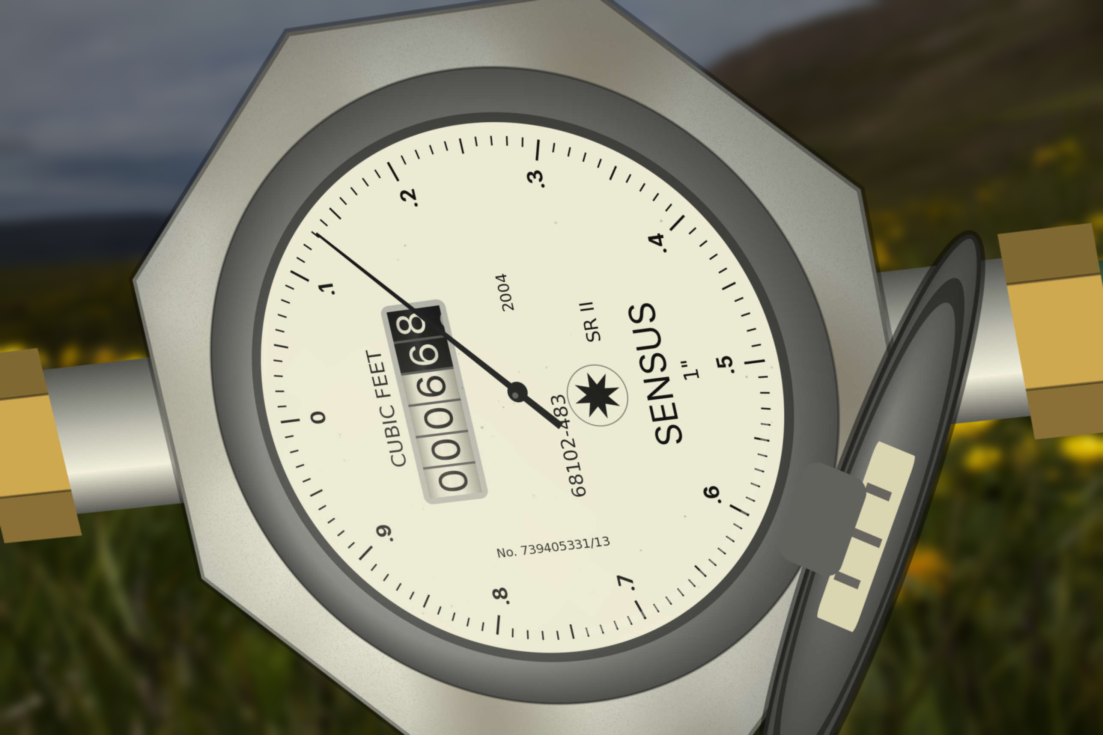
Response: 668.13 ft³
